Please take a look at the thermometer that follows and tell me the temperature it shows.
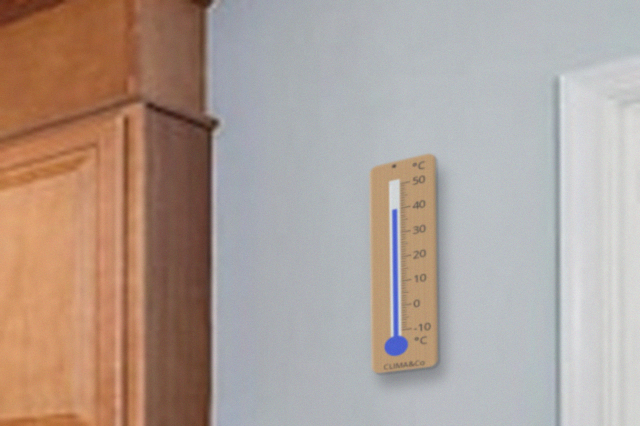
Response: 40 °C
